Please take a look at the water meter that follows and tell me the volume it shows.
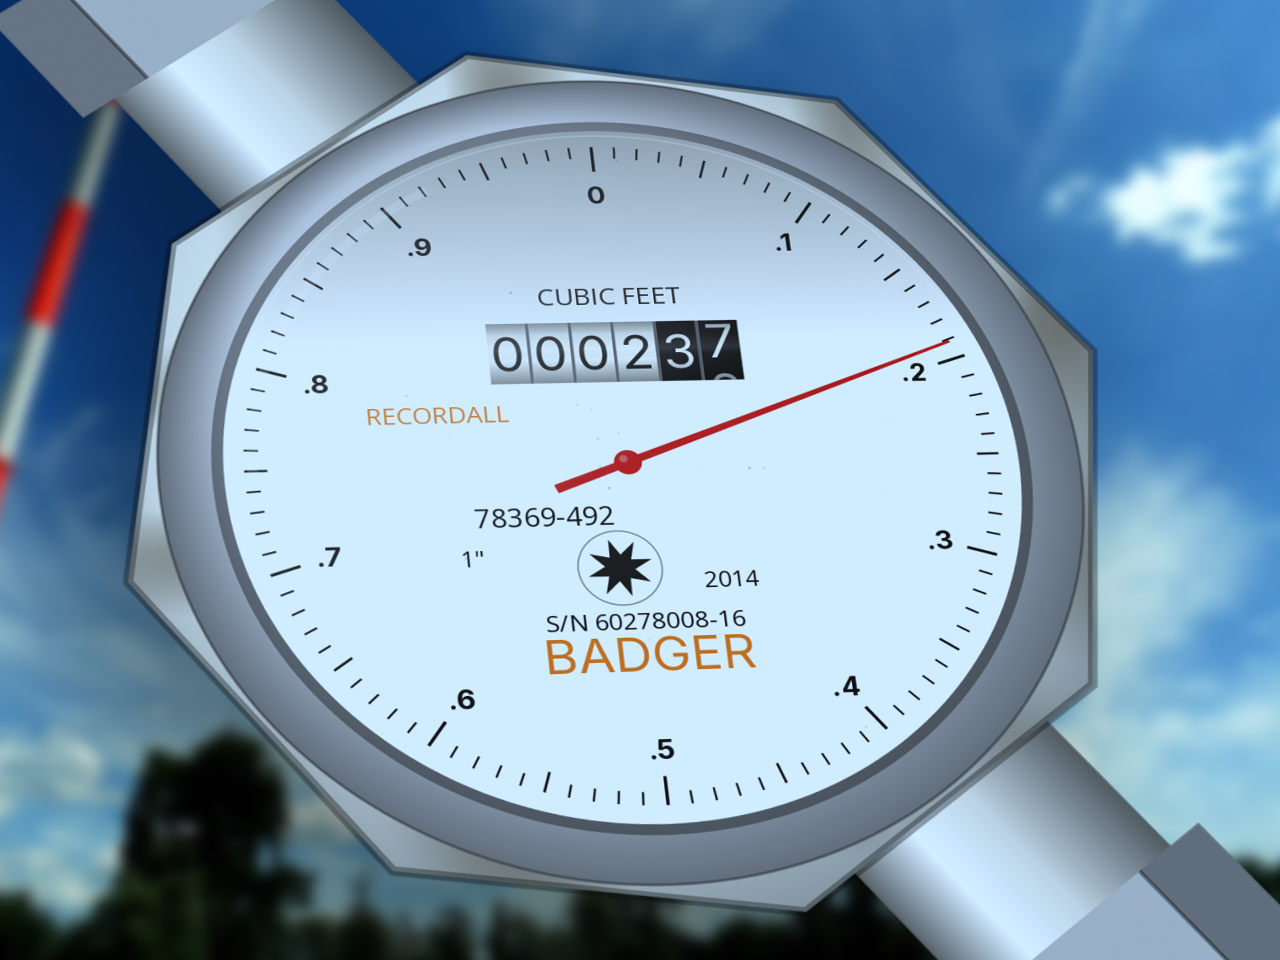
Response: 237.19 ft³
